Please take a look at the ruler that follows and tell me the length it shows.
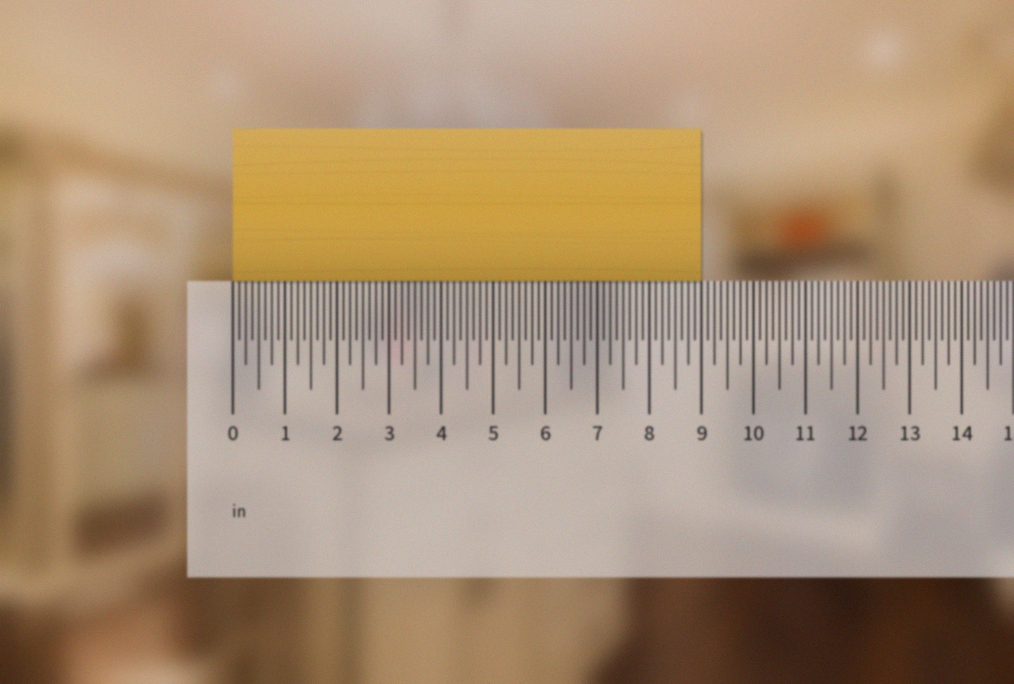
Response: 9 in
